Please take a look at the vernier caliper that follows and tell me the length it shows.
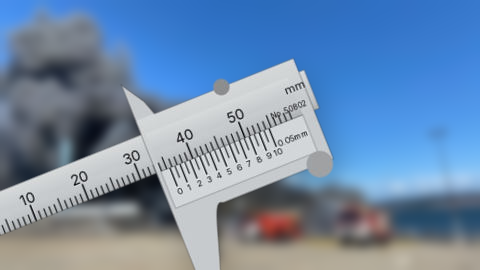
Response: 35.6 mm
